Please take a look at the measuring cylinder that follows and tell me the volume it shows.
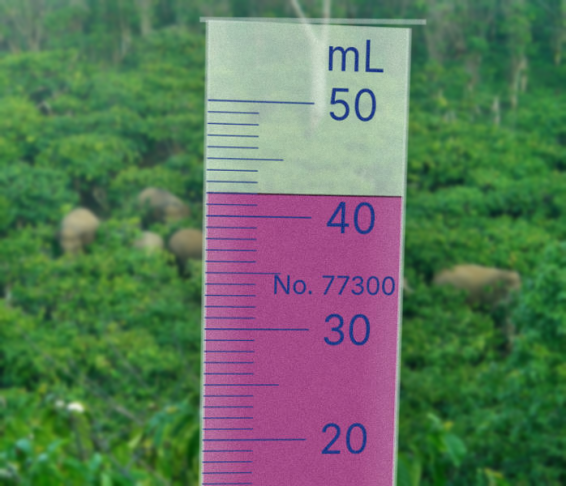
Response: 42 mL
